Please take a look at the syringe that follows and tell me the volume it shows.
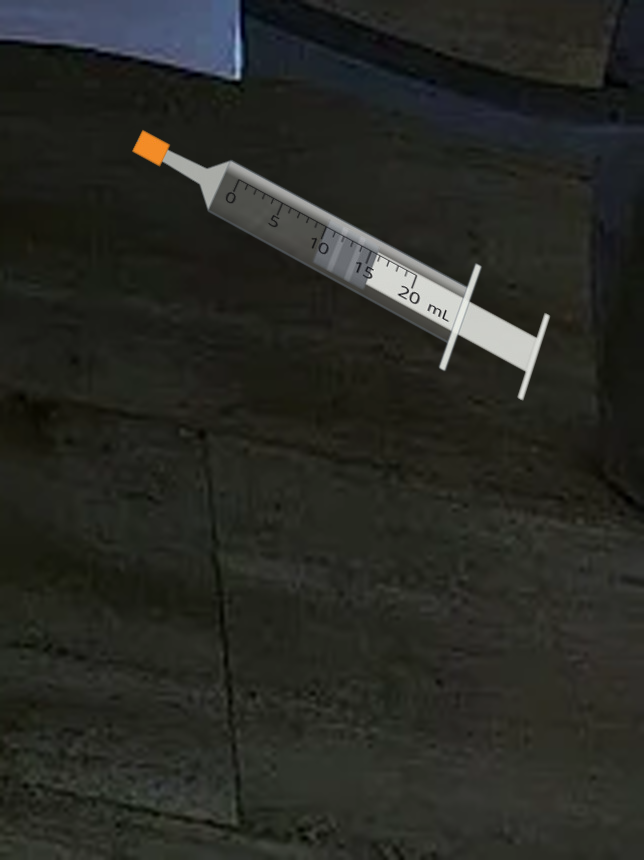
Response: 10 mL
